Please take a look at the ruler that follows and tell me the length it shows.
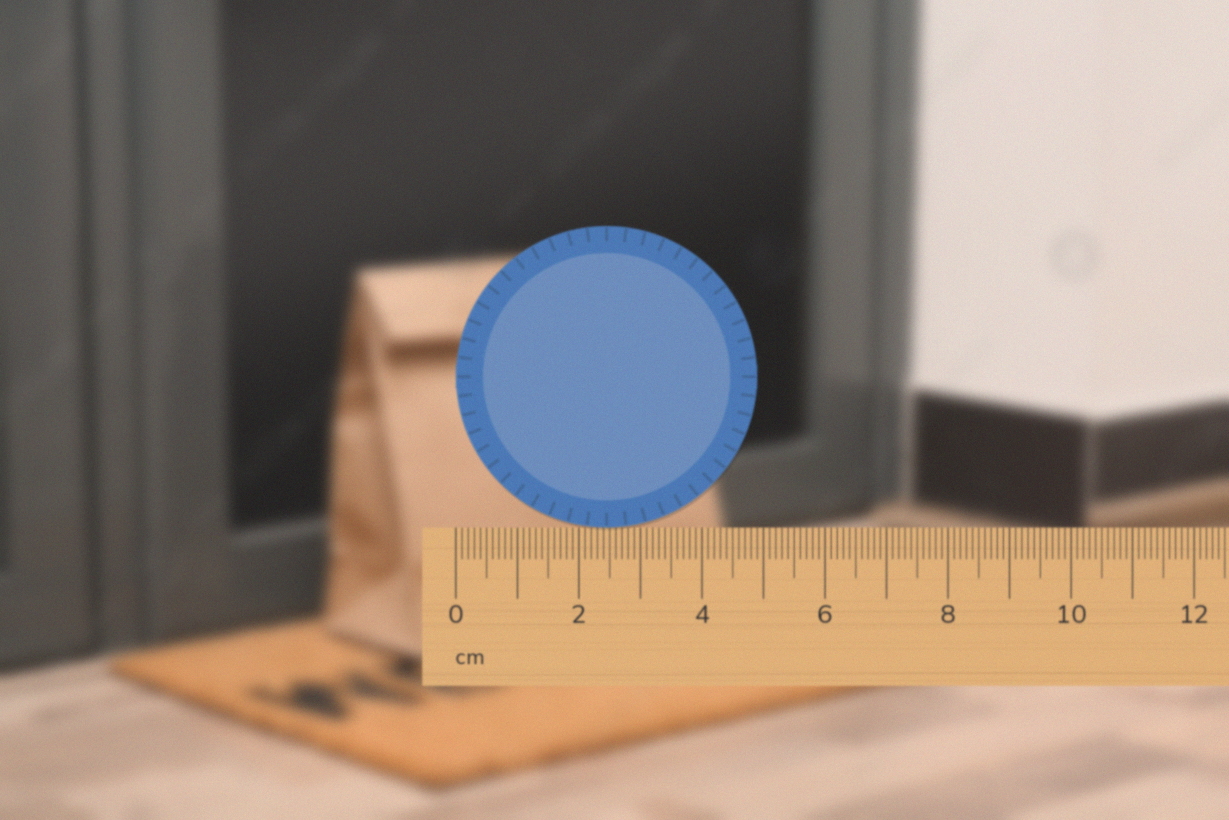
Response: 4.9 cm
